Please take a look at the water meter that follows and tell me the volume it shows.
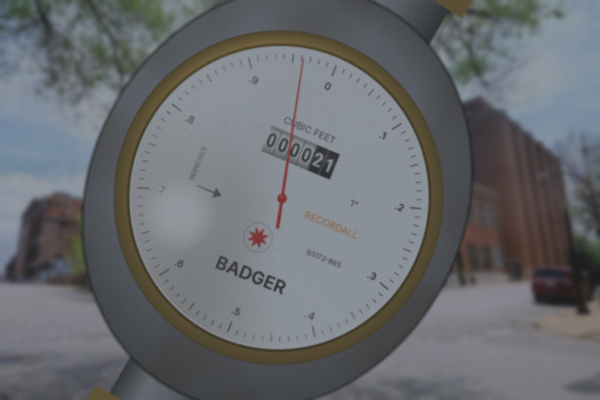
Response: 20.96 ft³
